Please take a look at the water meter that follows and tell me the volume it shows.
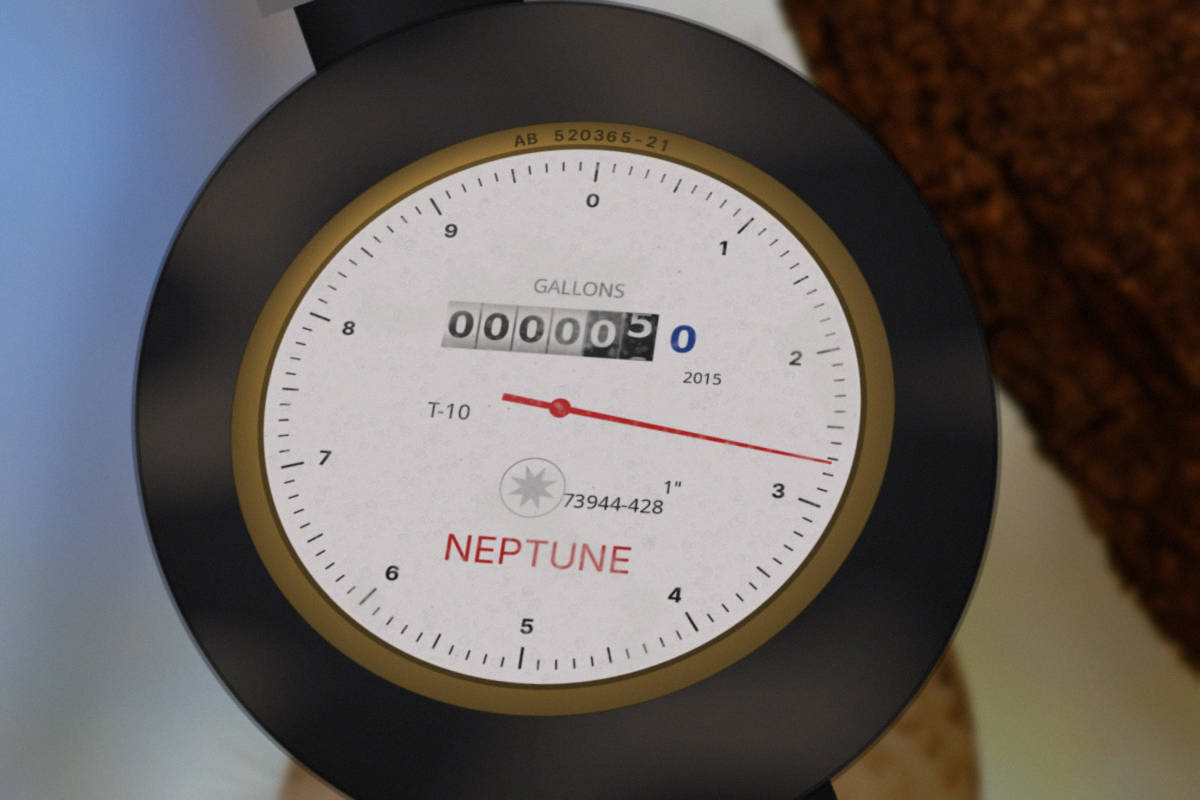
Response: 52.7 gal
